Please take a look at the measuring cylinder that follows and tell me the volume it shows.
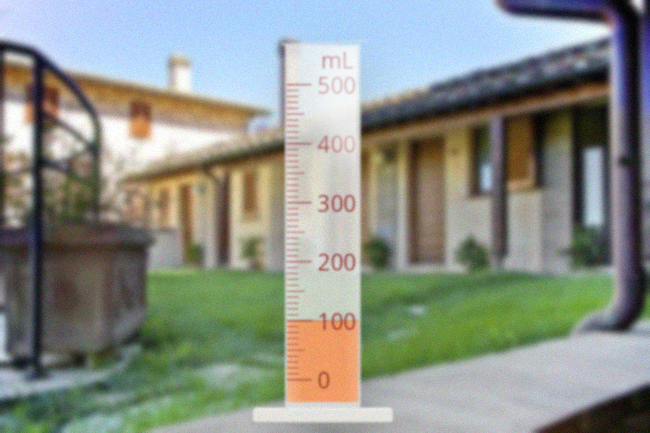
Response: 100 mL
